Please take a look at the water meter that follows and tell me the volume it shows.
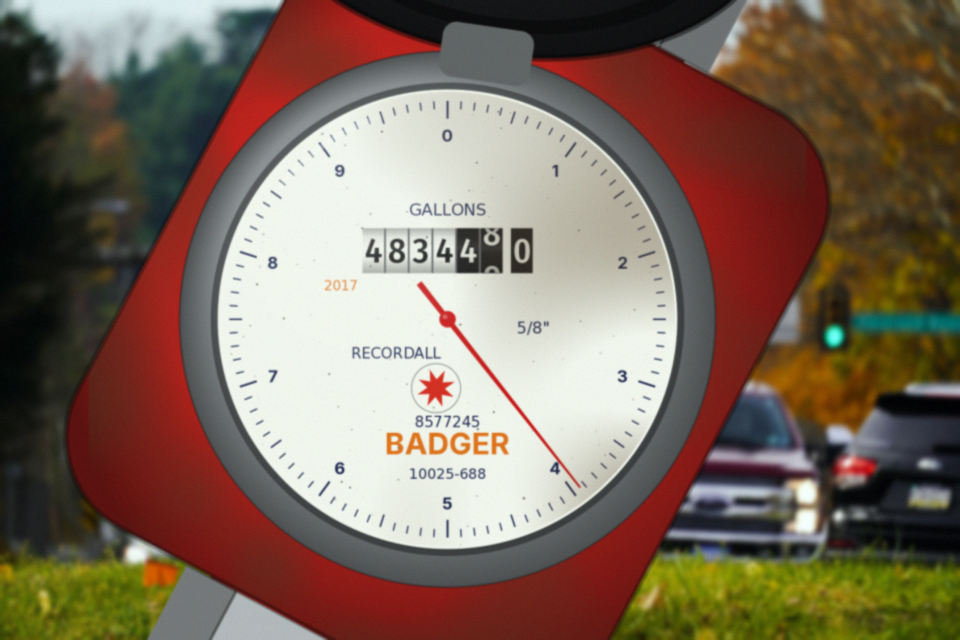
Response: 4834483.9 gal
